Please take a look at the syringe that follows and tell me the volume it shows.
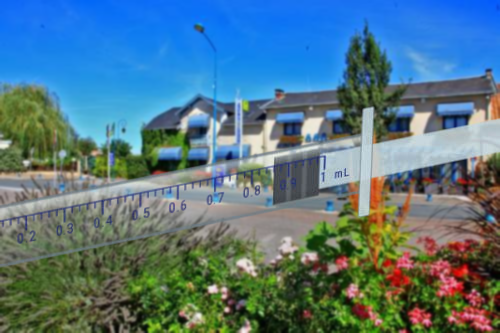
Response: 0.86 mL
